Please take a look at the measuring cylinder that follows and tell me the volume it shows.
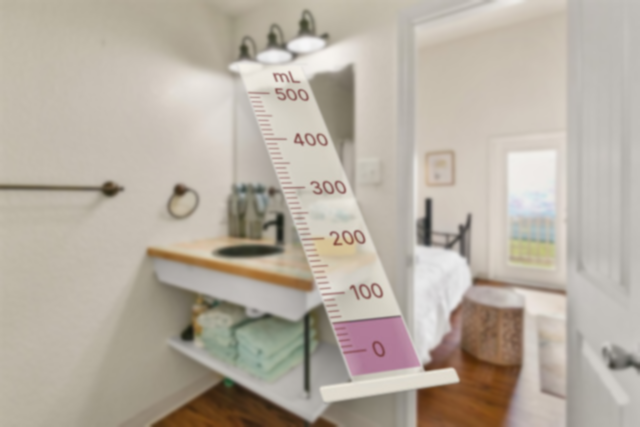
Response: 50 mL
